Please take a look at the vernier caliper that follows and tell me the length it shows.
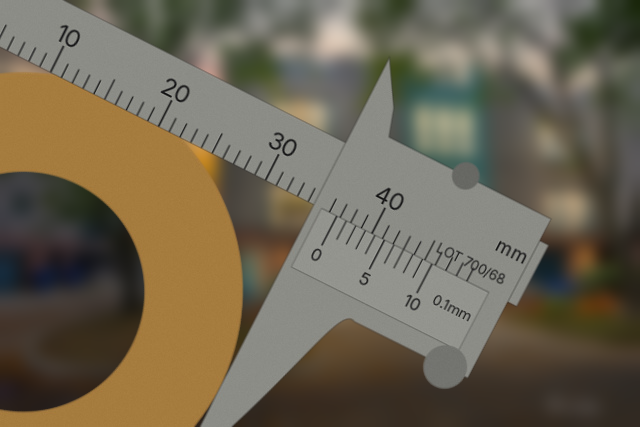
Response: 36.7 mm
